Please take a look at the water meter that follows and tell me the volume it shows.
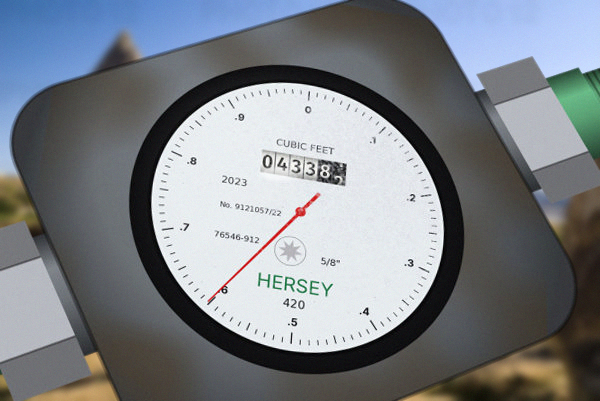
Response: 43381.60 ft³
